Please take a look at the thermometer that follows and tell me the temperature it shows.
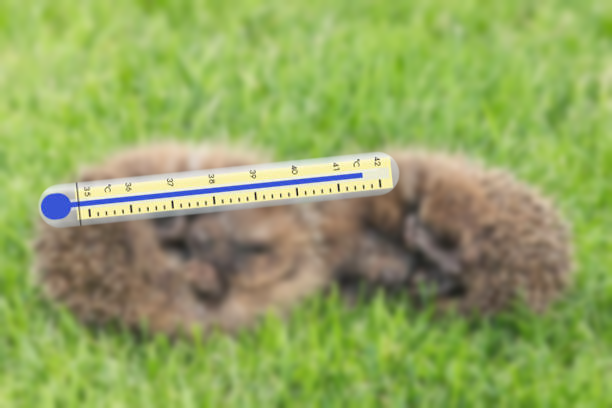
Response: 41.6 °C
